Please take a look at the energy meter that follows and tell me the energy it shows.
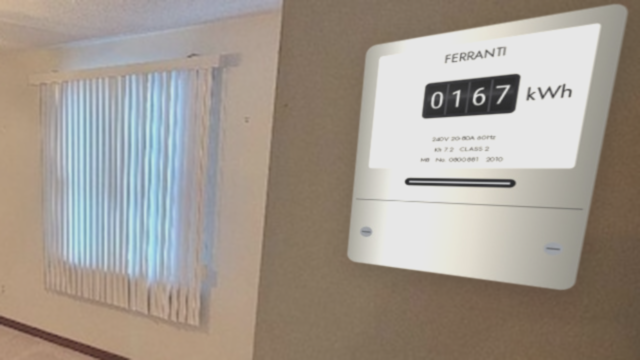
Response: 167 kWh
